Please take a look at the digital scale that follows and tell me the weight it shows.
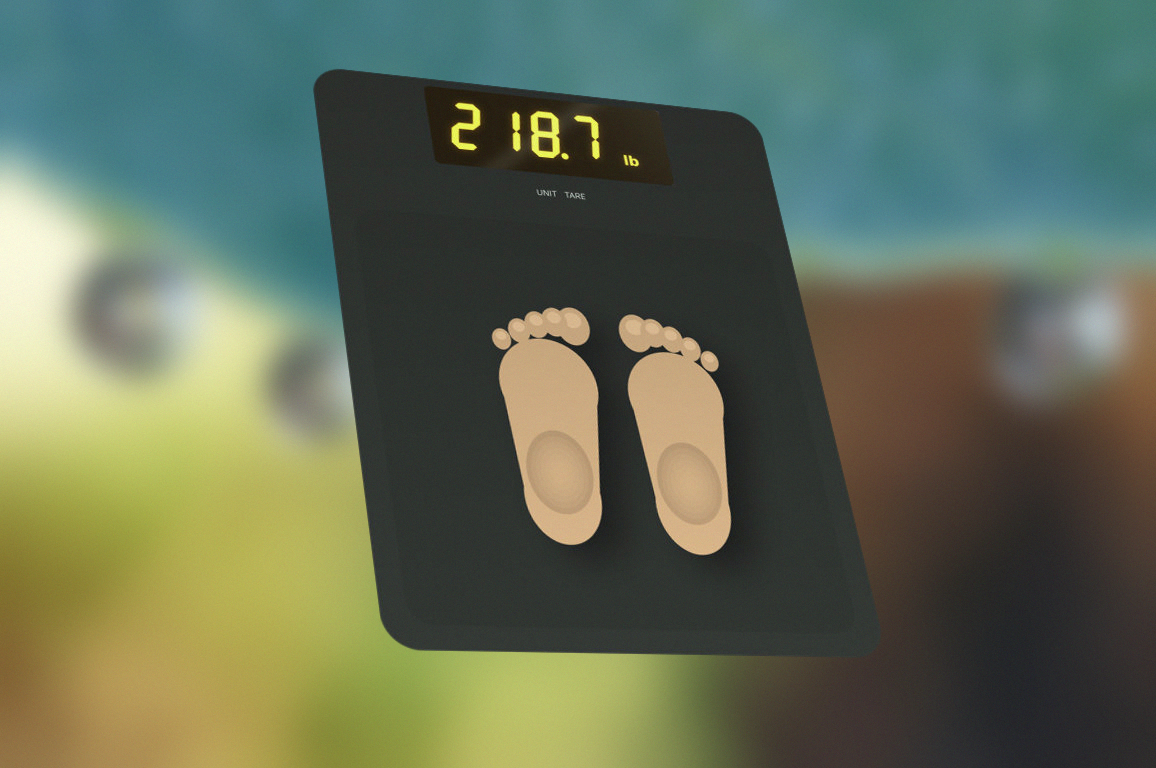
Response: 218.7 lb
